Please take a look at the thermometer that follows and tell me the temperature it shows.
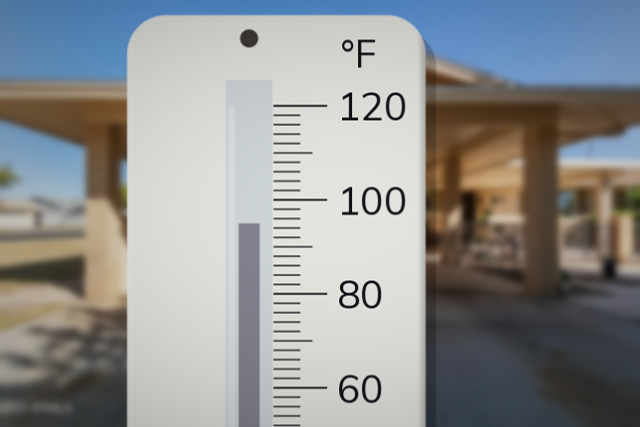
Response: 95 °F
